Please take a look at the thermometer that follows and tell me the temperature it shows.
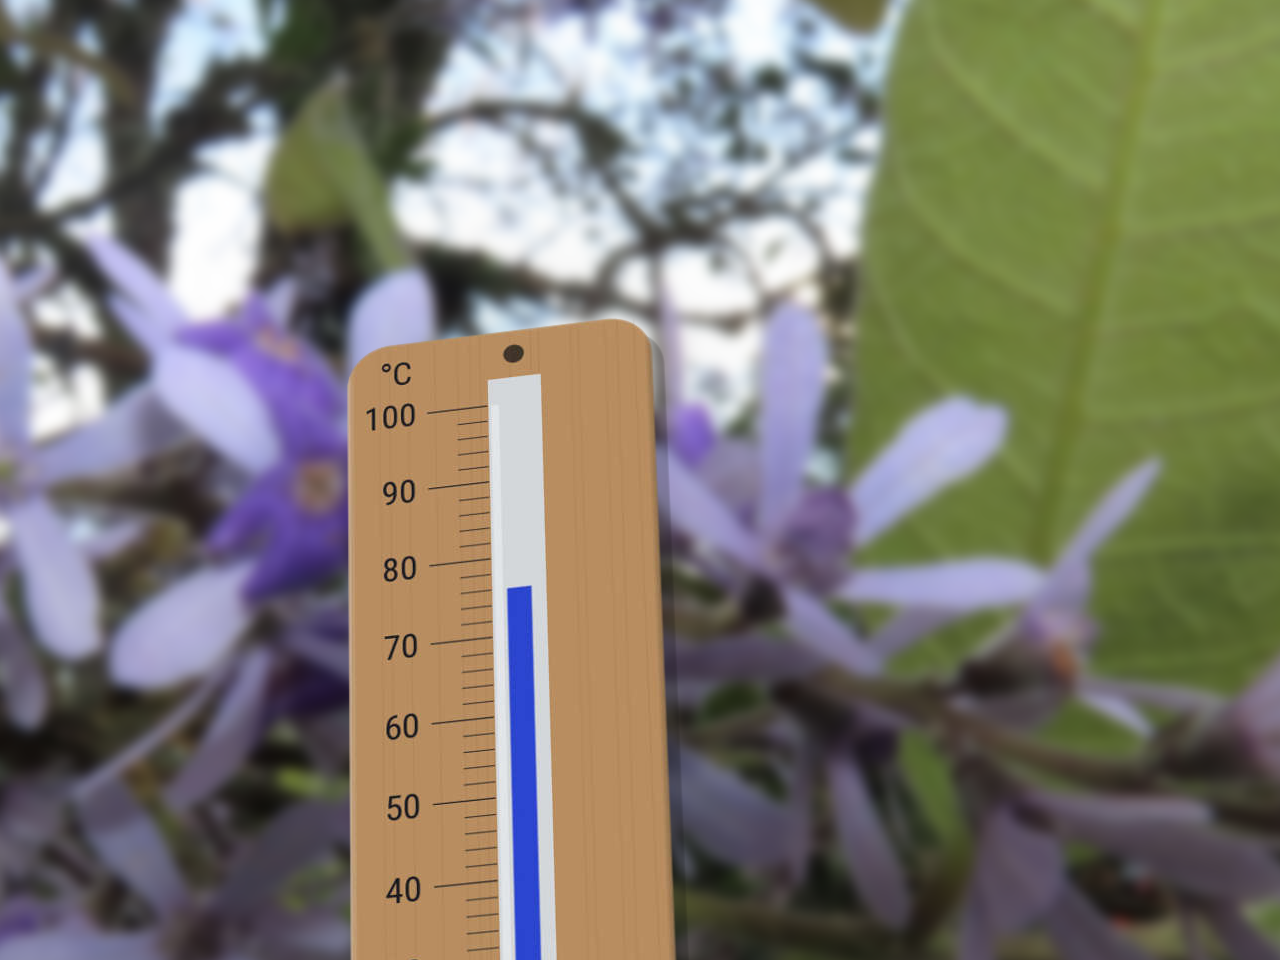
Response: 76 °C
